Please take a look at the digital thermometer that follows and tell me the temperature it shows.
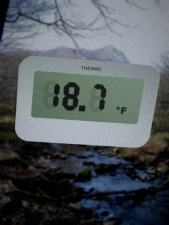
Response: 18.7 °F
